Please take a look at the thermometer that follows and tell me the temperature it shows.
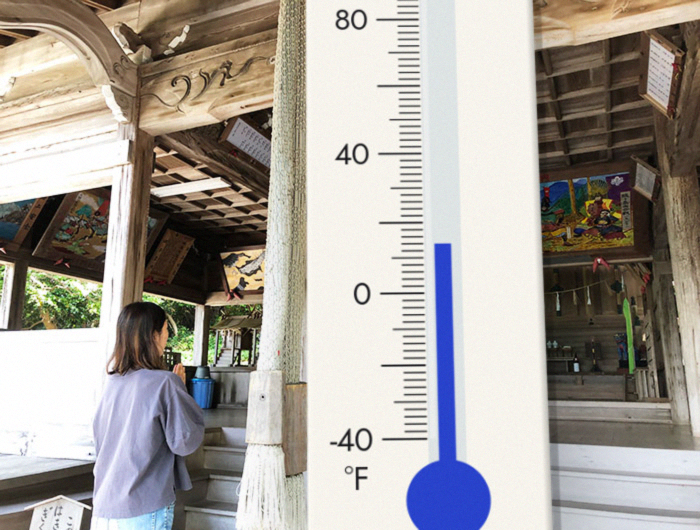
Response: 14 °F
